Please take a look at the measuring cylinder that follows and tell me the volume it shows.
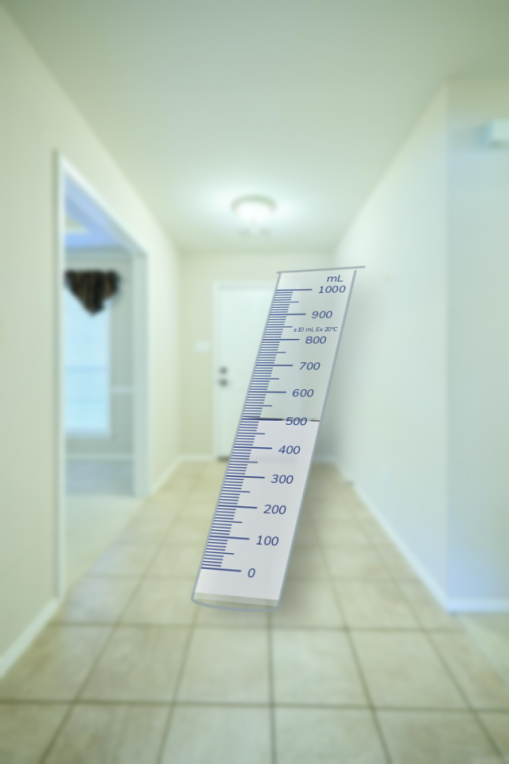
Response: 500 mL
